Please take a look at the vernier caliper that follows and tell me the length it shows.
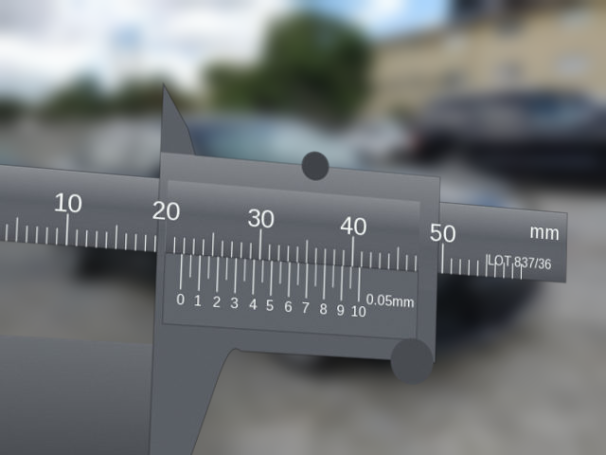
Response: 21.8 mm
